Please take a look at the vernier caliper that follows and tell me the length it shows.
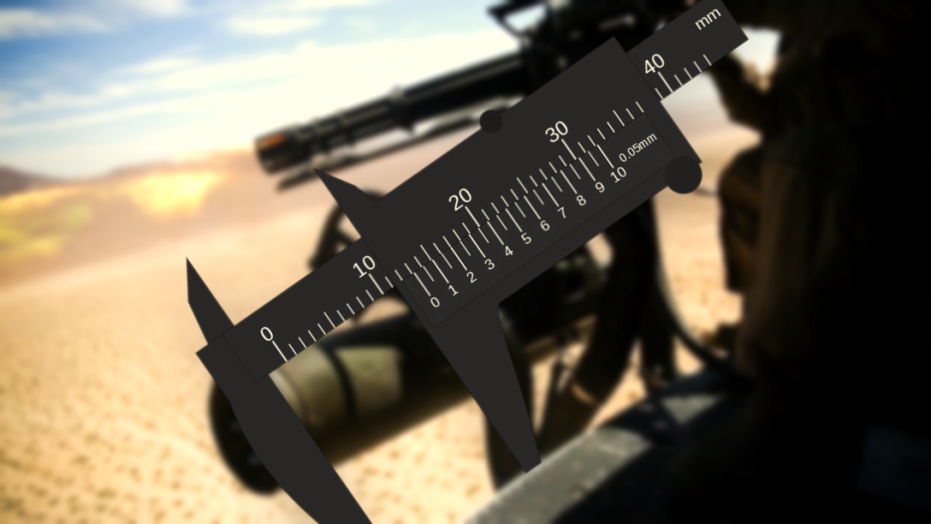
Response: 13.2 mm
